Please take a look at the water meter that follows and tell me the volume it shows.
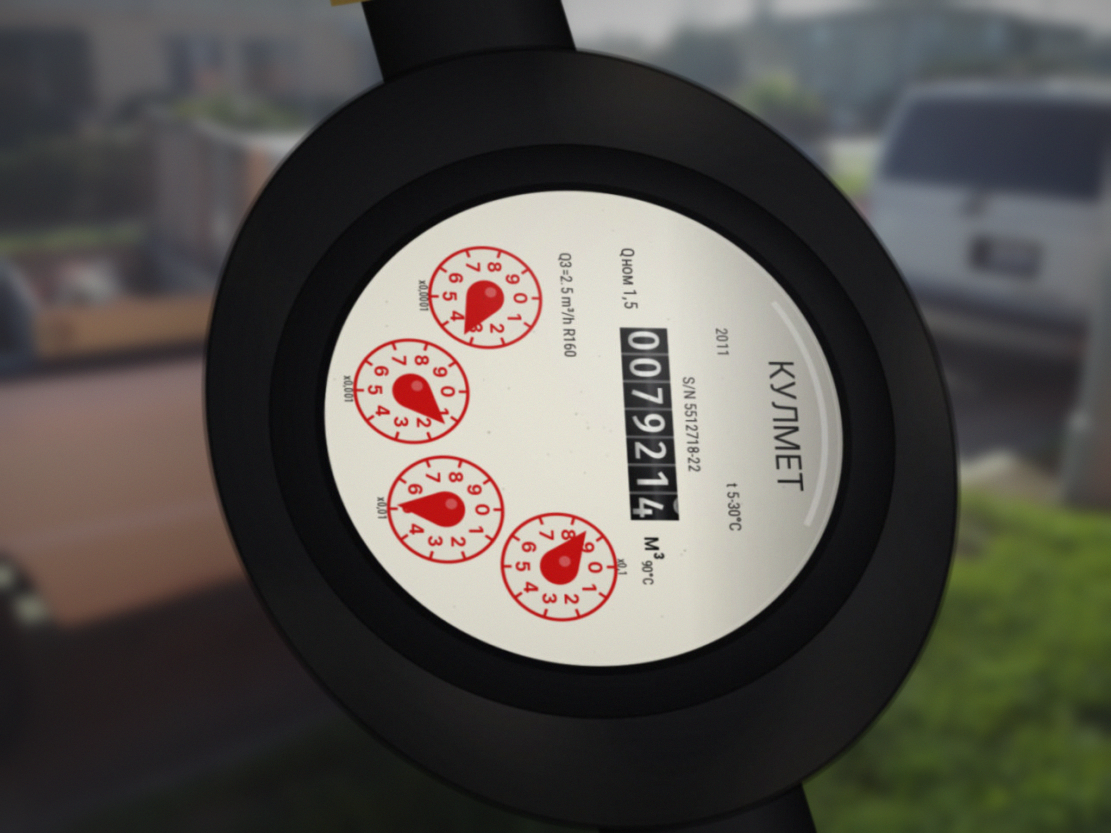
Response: 79213.8513 m³
